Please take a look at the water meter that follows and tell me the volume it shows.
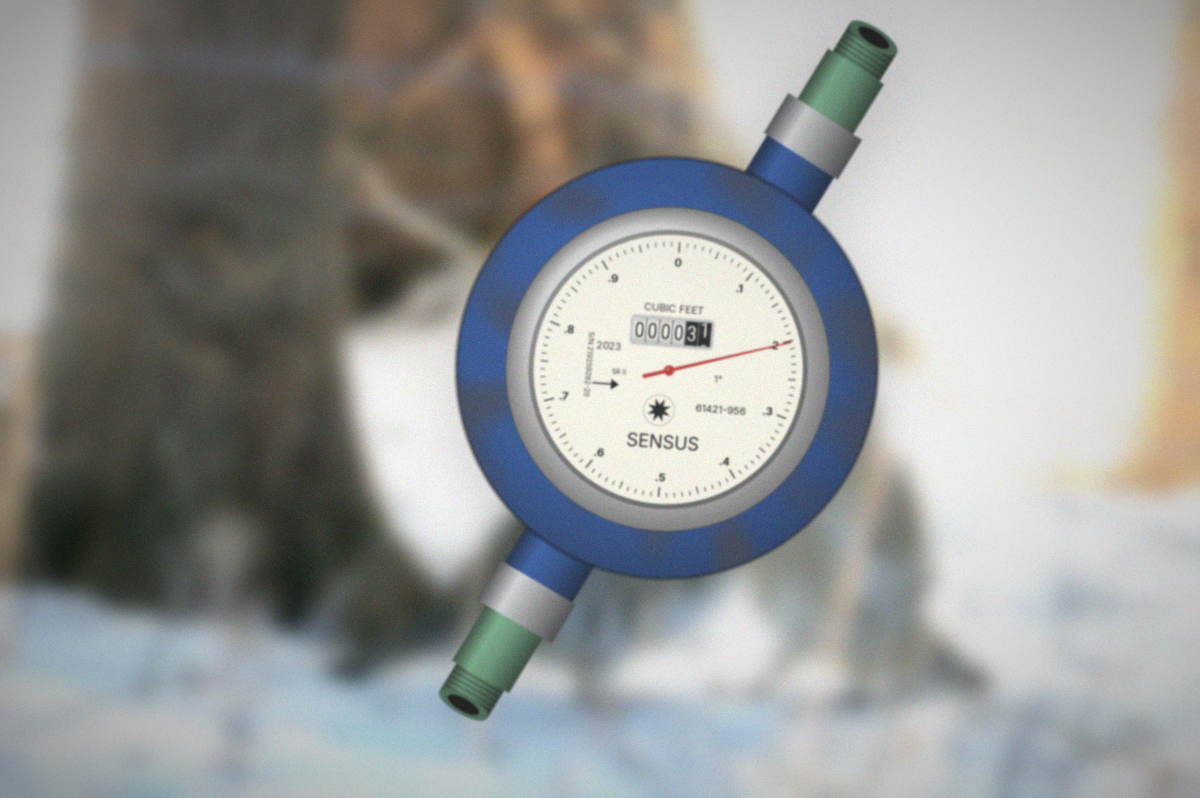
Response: 31.20 ft³
